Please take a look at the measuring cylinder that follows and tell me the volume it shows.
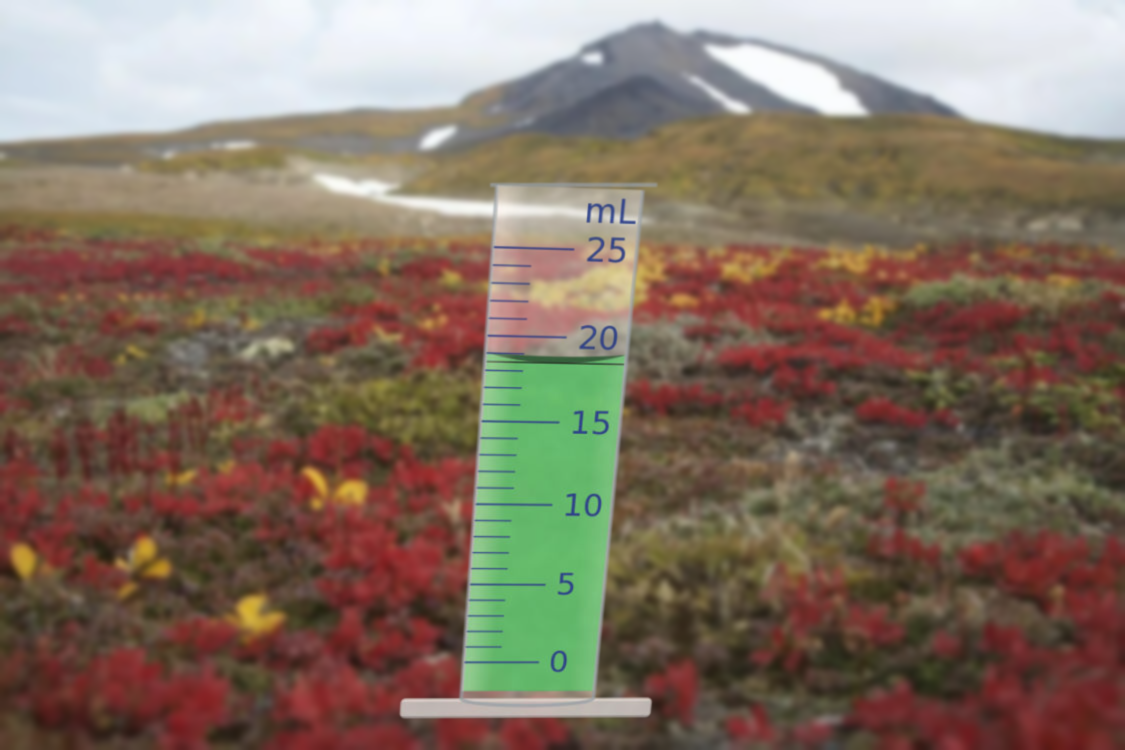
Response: 18.5 mL
